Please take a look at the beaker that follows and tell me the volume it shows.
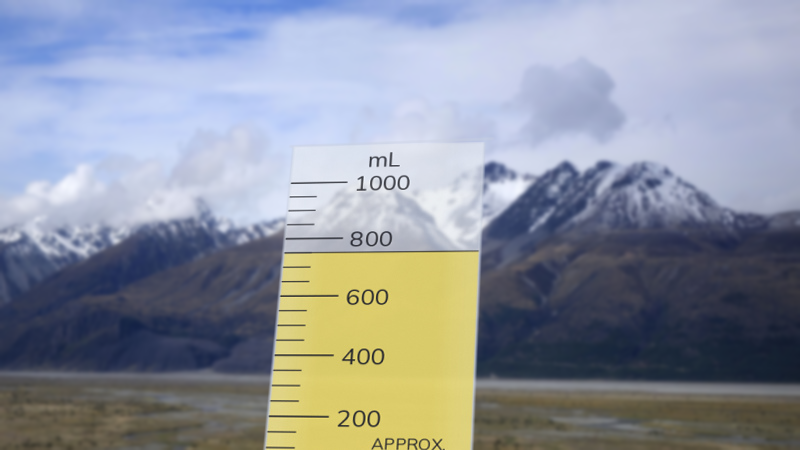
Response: 750 mL
